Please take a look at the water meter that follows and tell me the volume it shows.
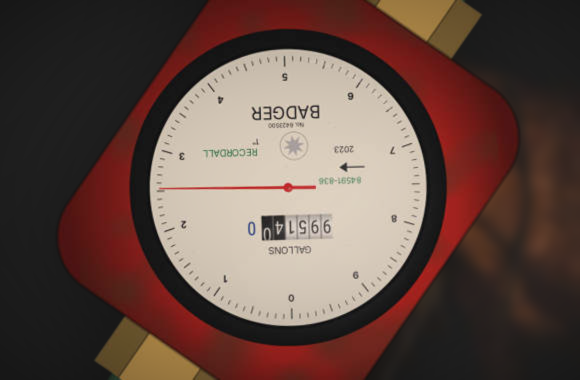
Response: 9951402.5 gal
